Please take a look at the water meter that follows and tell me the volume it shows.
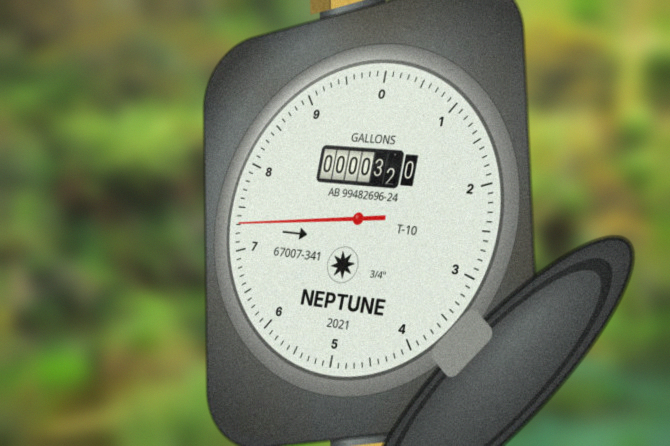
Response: 317.3 gal
